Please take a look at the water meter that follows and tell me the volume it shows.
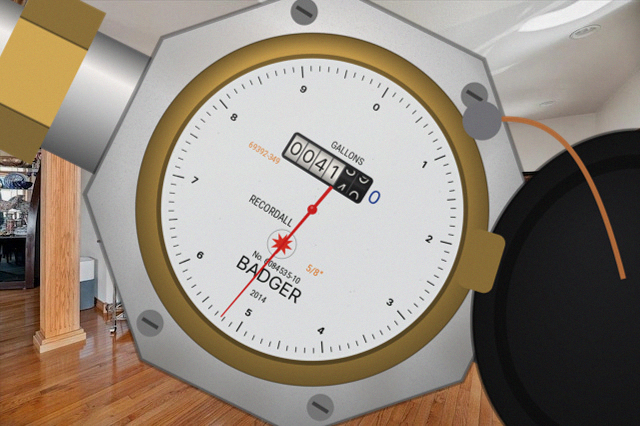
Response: 41395.2 gal
